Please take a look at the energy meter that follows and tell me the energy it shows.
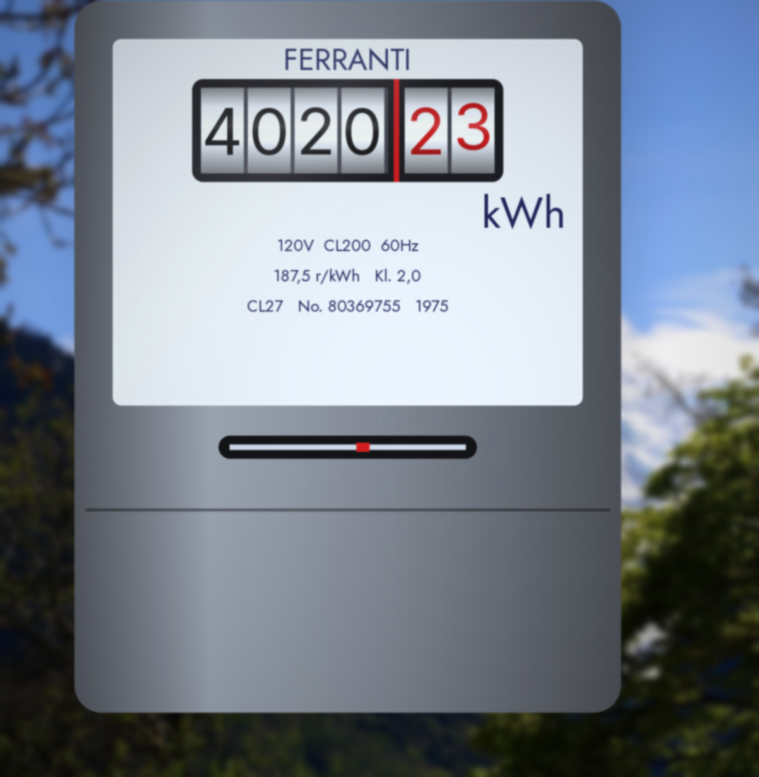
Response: 4020.23 kWh
